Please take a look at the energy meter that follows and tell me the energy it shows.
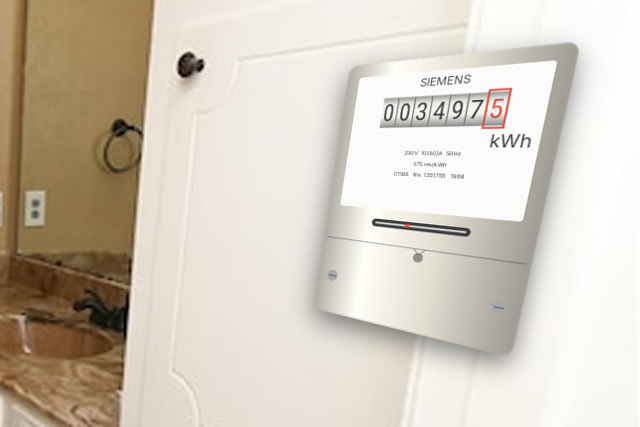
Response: 3497.5 kWh
